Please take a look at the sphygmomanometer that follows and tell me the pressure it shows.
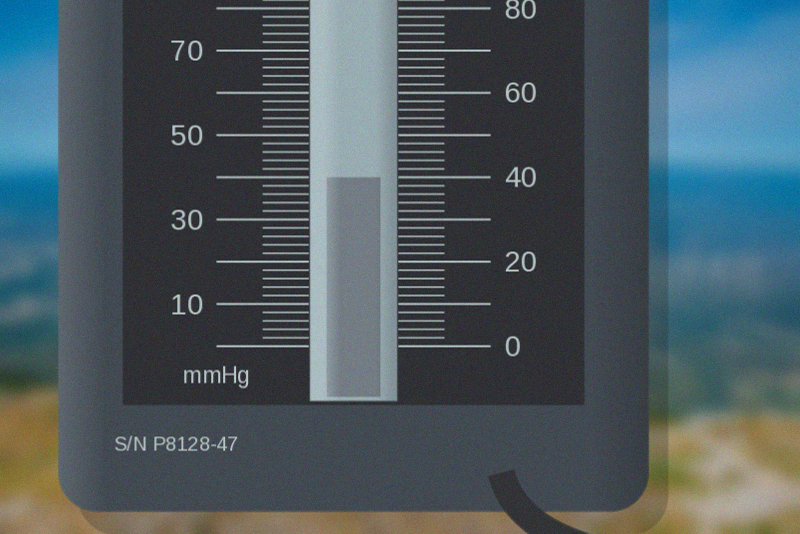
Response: 40 mmHg
